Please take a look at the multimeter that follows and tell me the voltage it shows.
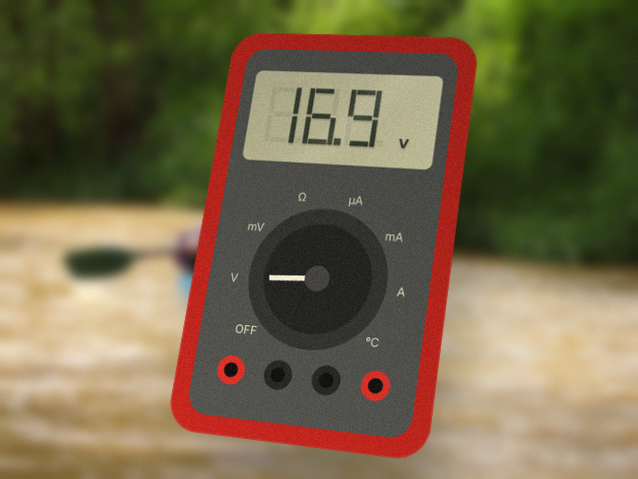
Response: 16.9 V
